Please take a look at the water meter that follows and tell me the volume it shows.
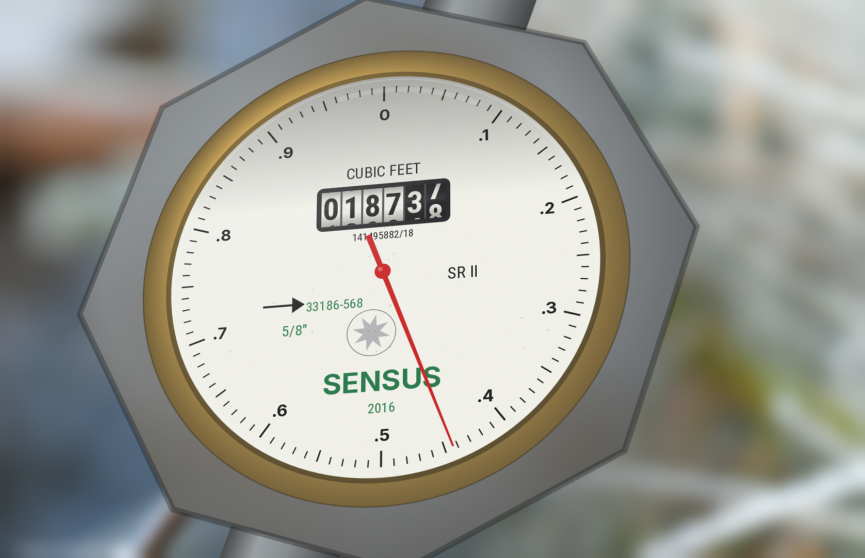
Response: 18737.44 ft³
